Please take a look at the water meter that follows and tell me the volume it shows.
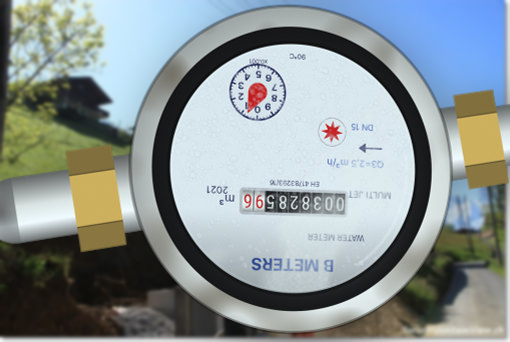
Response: 38285.960 m³
